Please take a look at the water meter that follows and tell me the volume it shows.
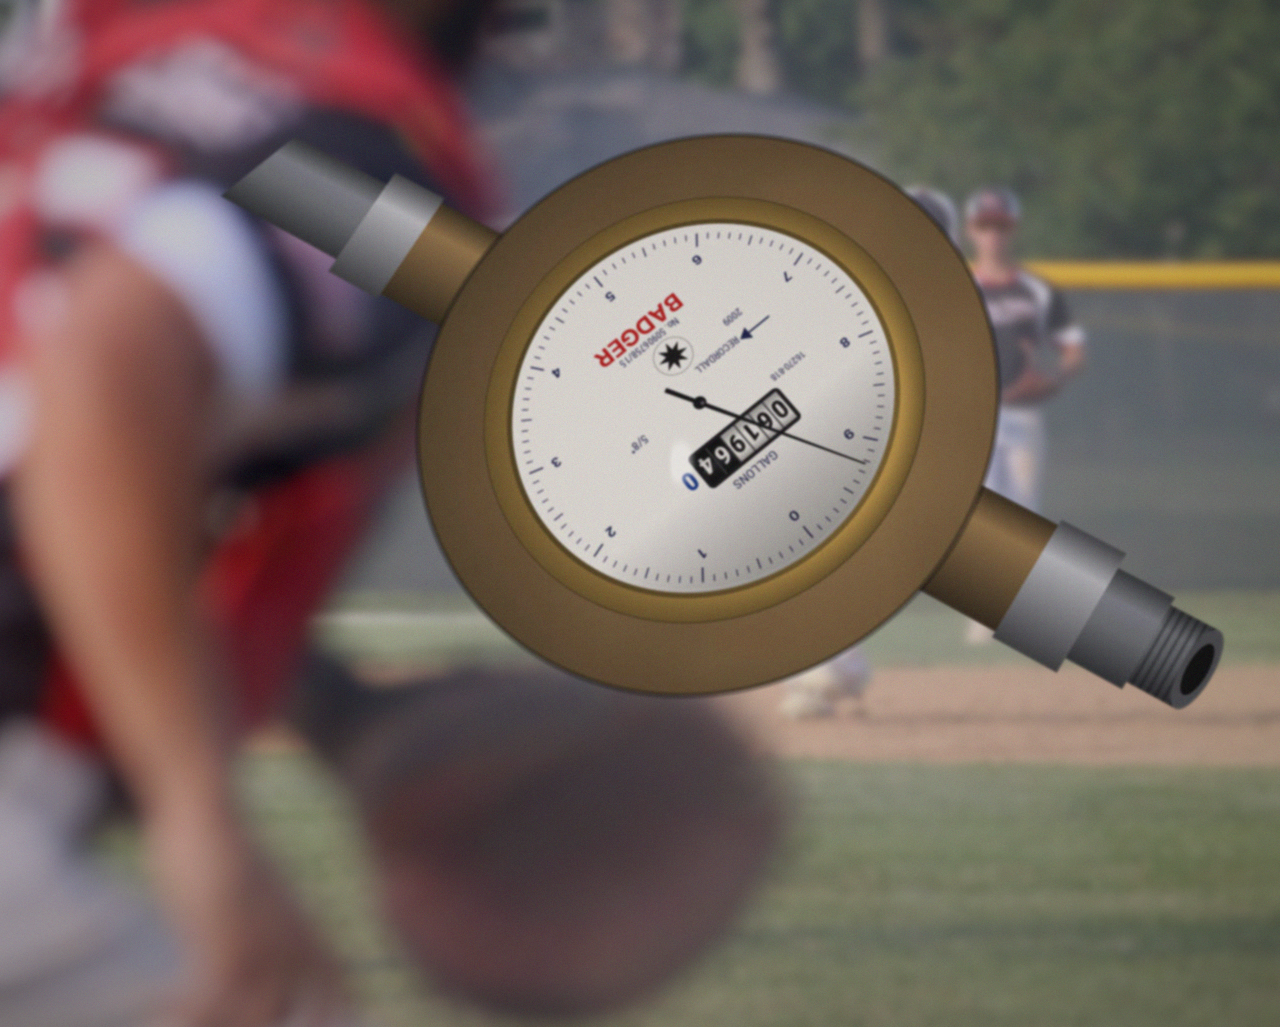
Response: 619639.2 gal
